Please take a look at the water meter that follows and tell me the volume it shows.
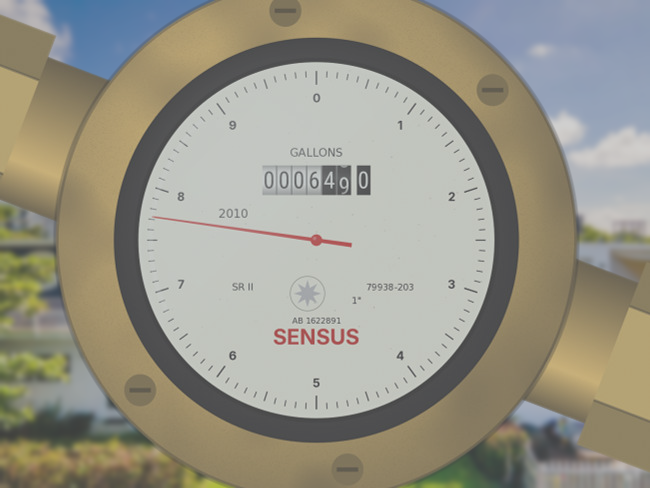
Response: 6487.7 gal
